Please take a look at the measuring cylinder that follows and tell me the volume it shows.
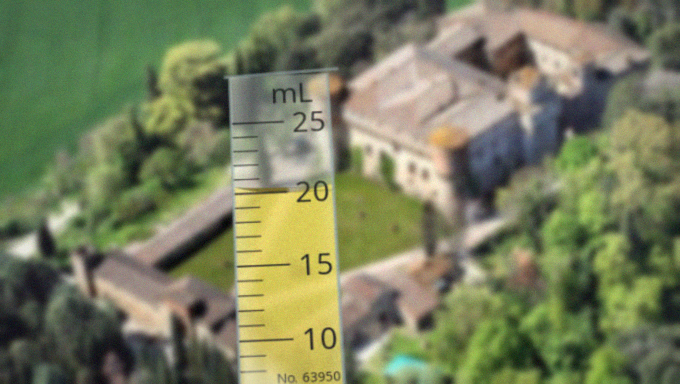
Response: 20 mL
